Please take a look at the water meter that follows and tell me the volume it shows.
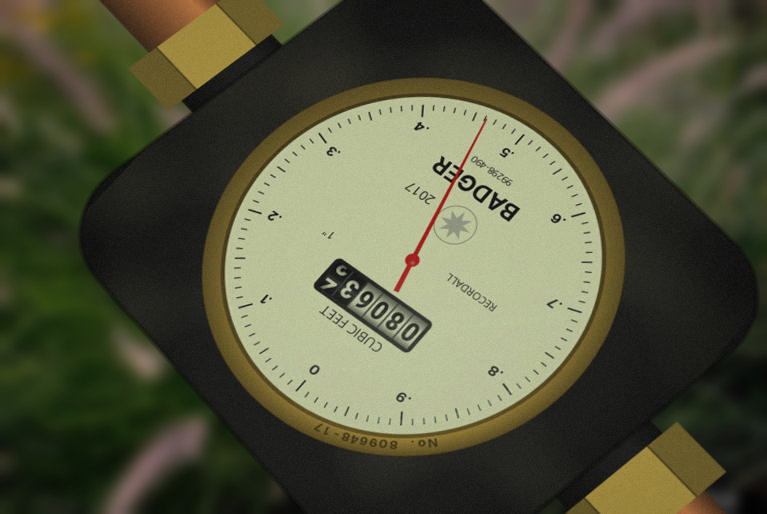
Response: 80632.46 ft³
